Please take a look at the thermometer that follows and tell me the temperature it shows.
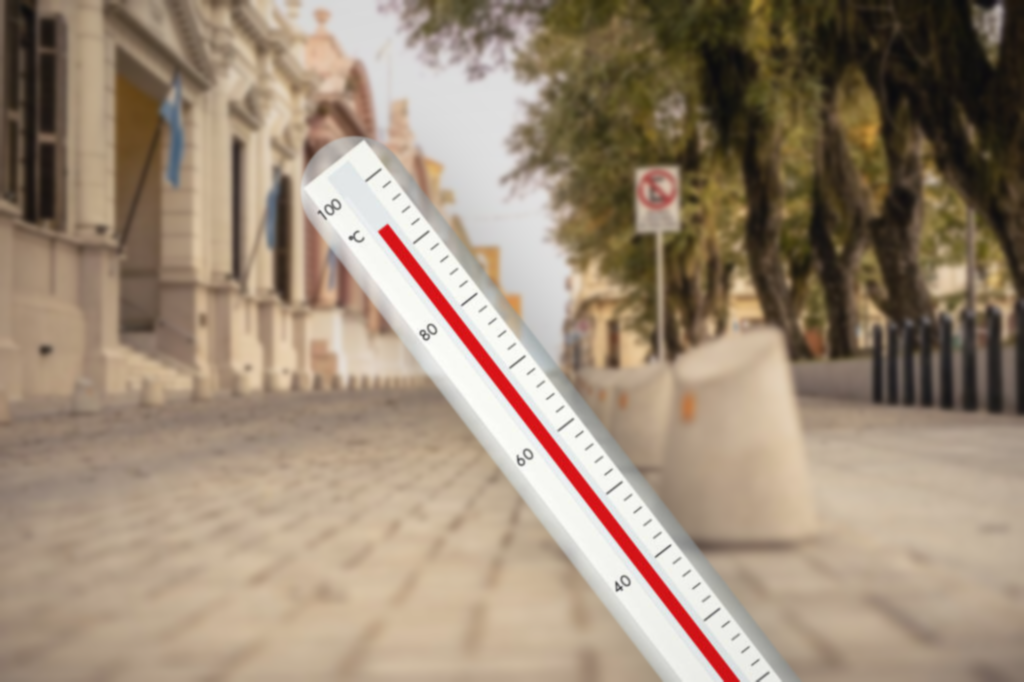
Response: 94 °C
